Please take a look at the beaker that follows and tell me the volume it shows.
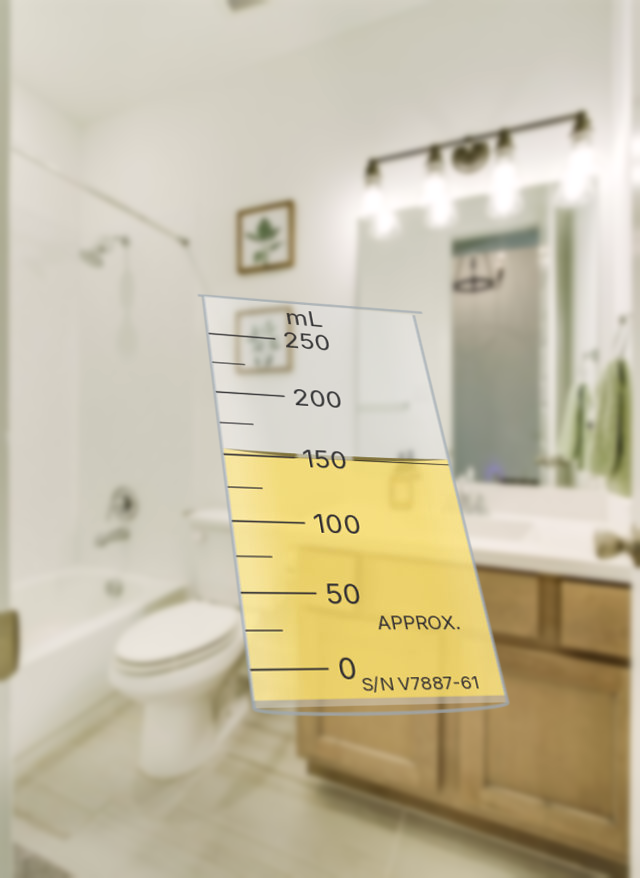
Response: 150 mL
